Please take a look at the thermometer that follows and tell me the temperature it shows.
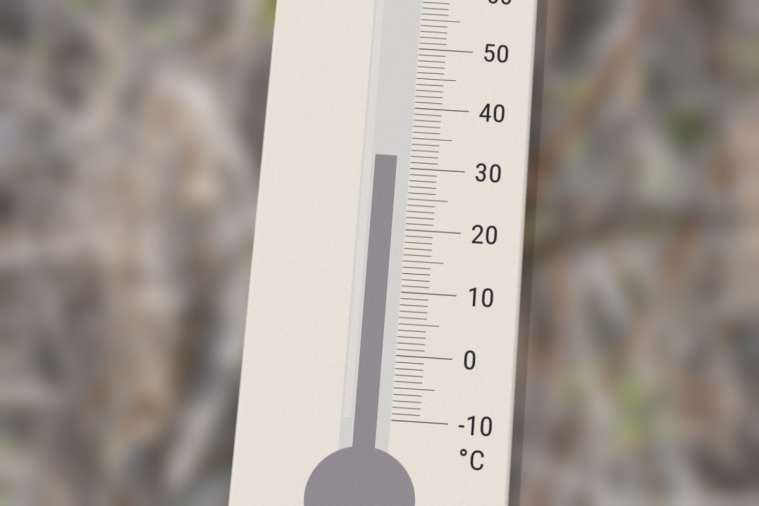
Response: 32 °C
